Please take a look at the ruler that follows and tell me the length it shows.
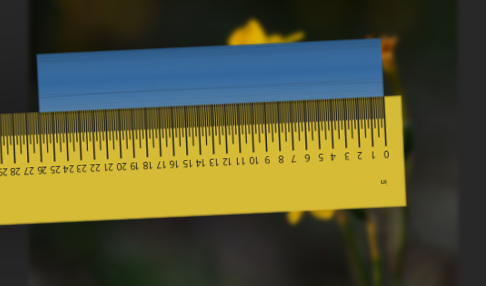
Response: 26 in
